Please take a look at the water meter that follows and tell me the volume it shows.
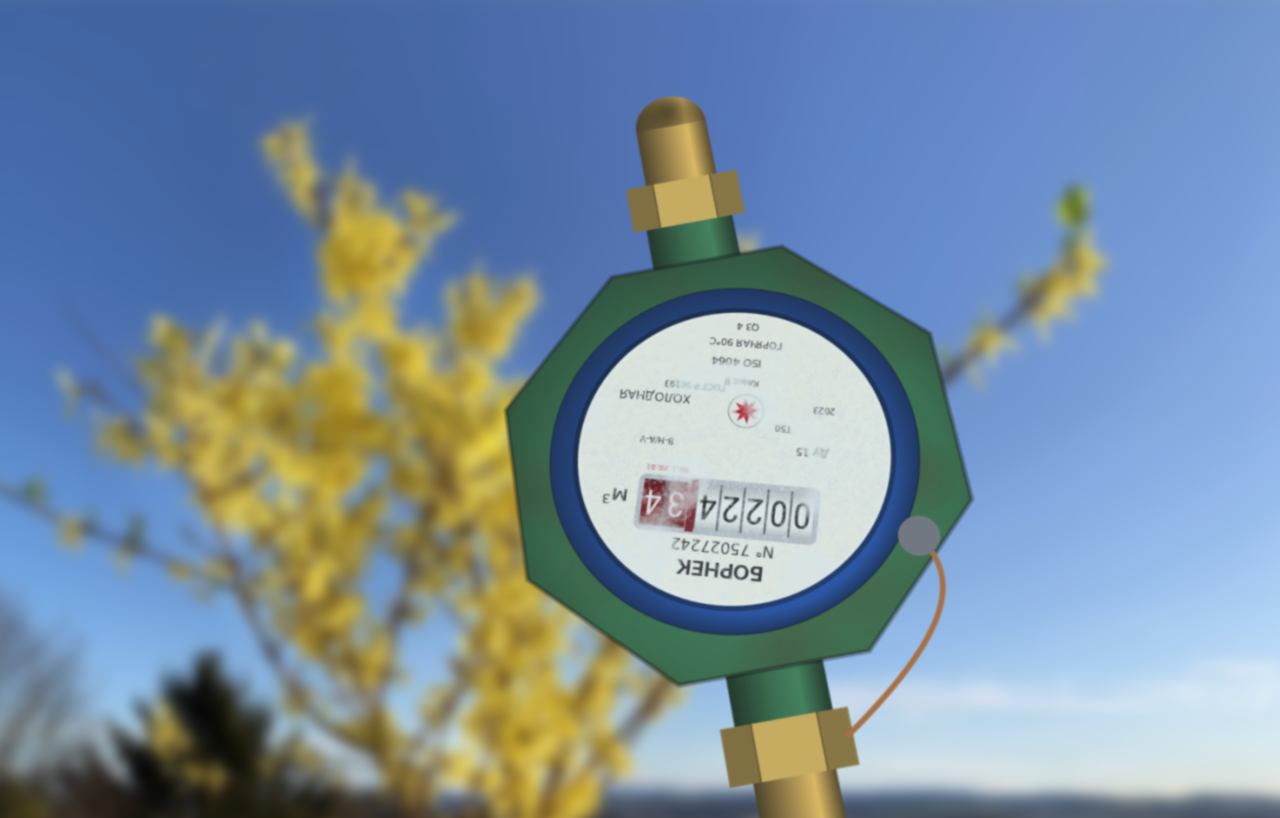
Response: 224.34 m³
